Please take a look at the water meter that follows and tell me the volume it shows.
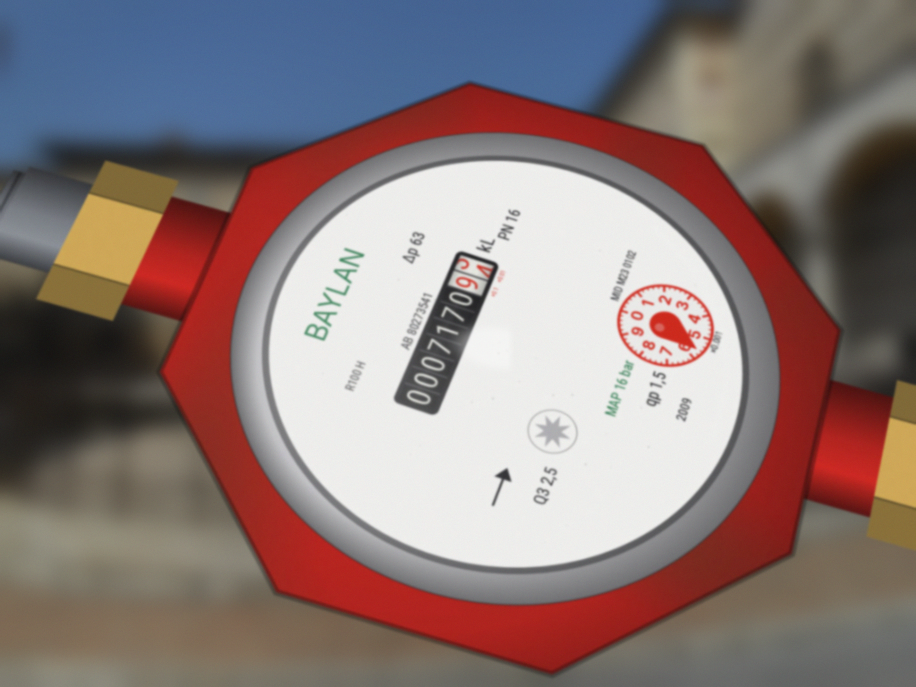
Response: 7170.935 kL
